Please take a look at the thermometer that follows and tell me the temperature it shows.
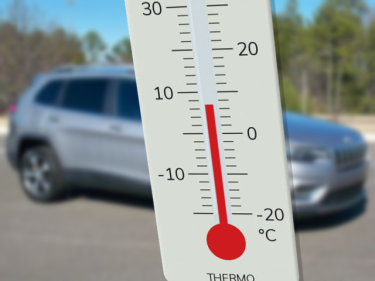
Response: 7 °C
